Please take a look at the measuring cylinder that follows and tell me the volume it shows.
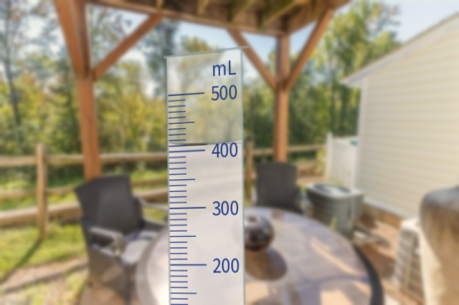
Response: 410 mL
